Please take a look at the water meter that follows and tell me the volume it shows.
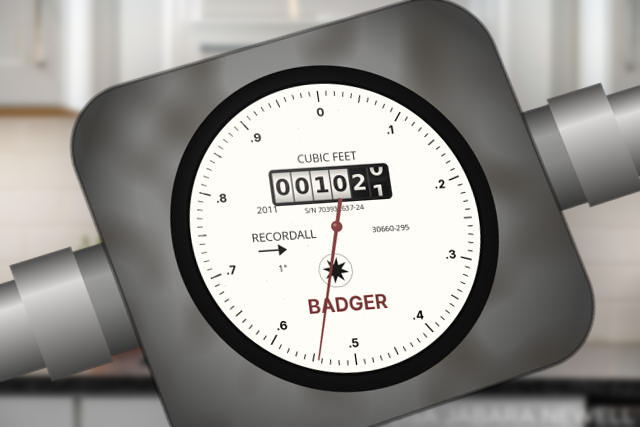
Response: 1020.54 ft³
